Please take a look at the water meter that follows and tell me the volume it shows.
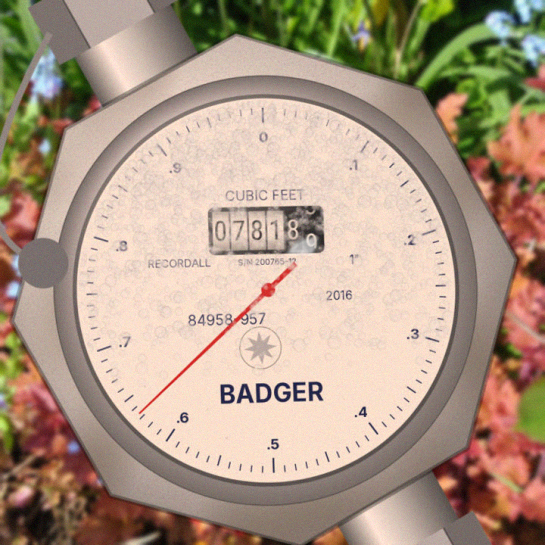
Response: 78188.63 ft³
